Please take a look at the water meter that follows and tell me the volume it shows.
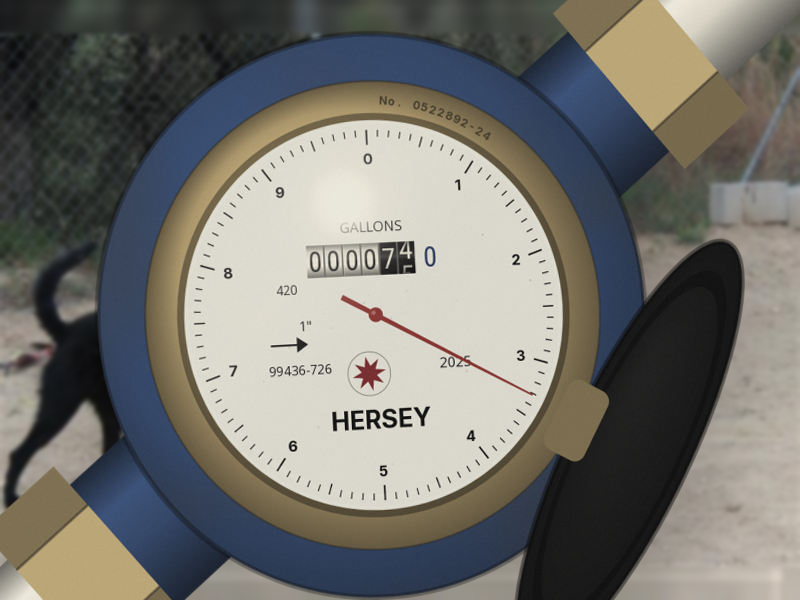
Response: 743.3 gal
